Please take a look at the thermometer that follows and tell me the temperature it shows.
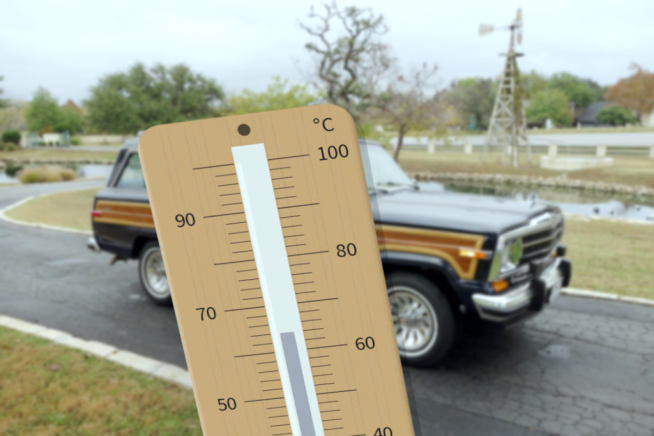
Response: 64 °C
